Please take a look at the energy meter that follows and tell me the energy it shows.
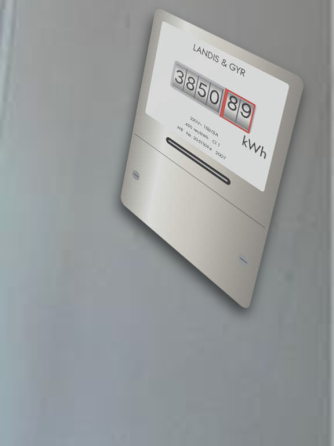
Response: 3850.89 kWh
